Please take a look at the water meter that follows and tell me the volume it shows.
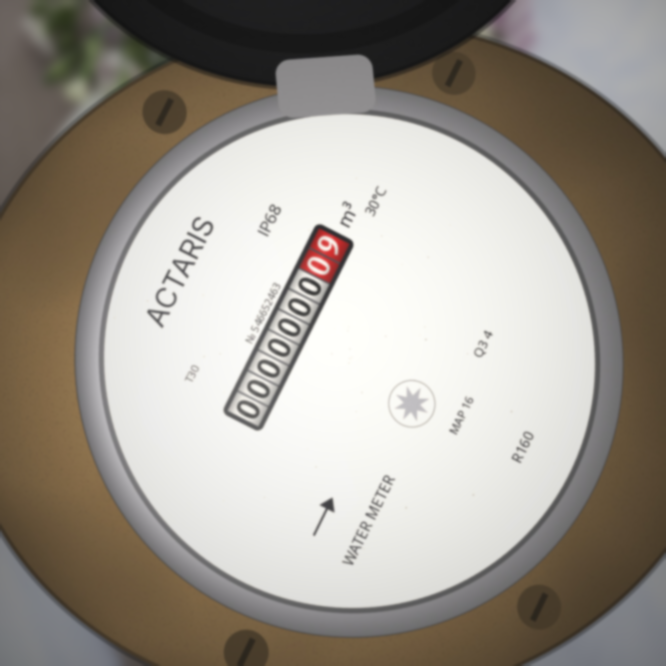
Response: 0.09 m³
